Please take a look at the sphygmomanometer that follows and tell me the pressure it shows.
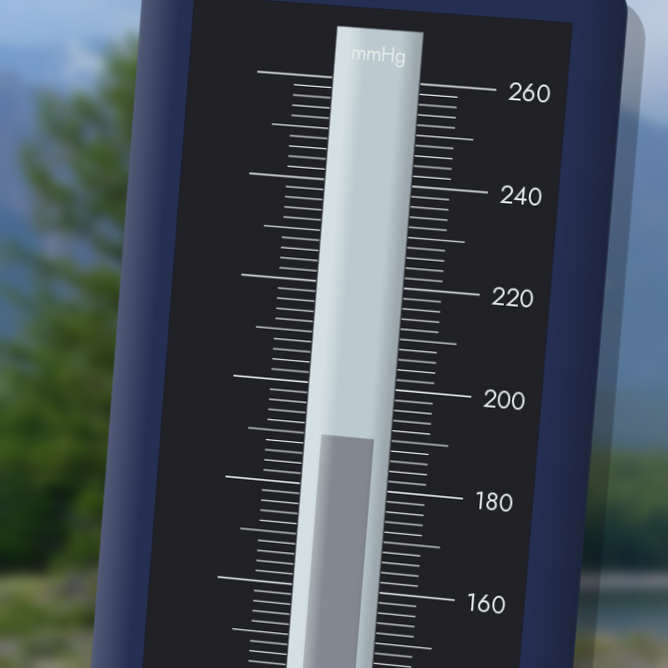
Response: 190 mmHg
